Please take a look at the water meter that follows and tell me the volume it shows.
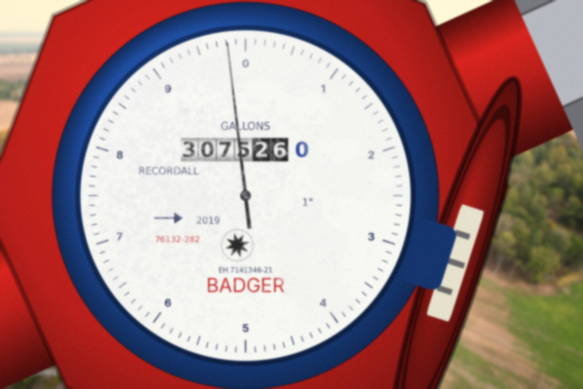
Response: 3075259.8 gal
